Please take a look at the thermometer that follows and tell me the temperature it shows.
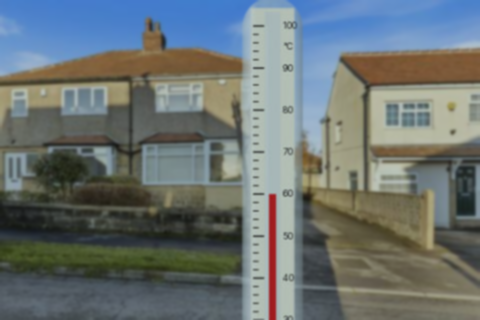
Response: 60 °C
